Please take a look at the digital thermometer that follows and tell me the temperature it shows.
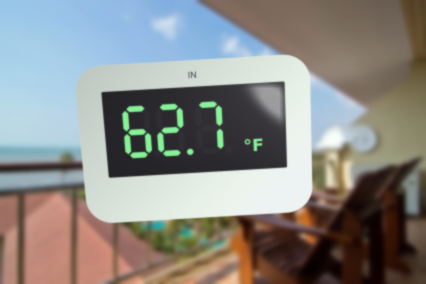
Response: 62.7 °F
